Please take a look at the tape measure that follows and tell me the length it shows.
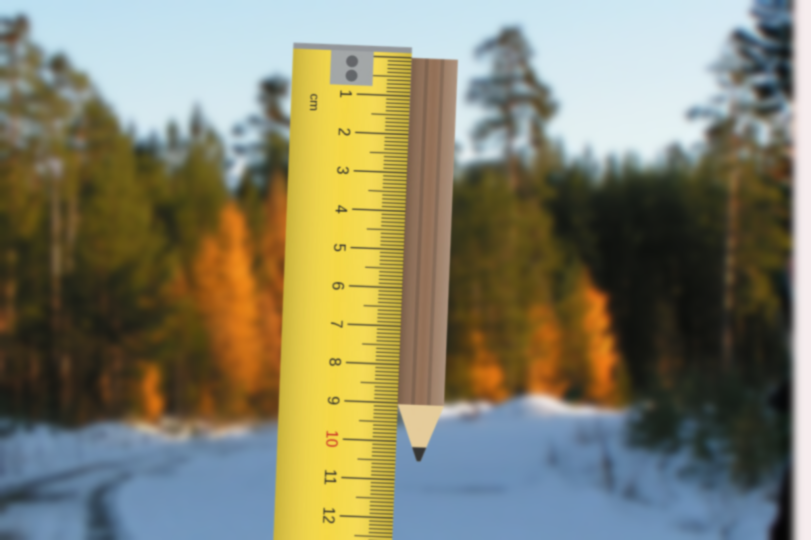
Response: 10.5 cm
